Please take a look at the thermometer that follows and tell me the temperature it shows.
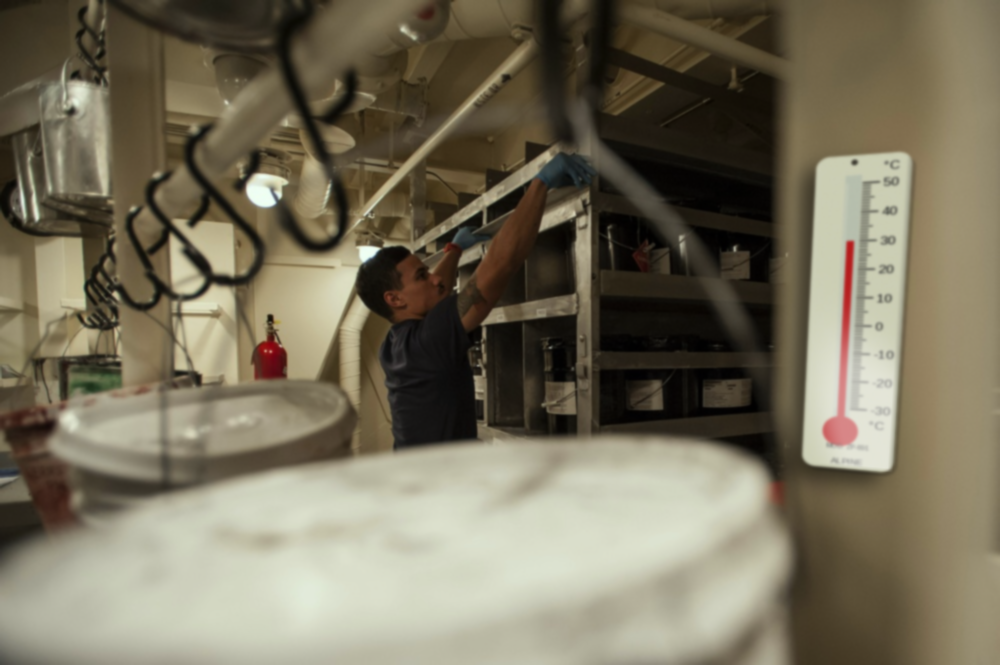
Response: 30 °C
